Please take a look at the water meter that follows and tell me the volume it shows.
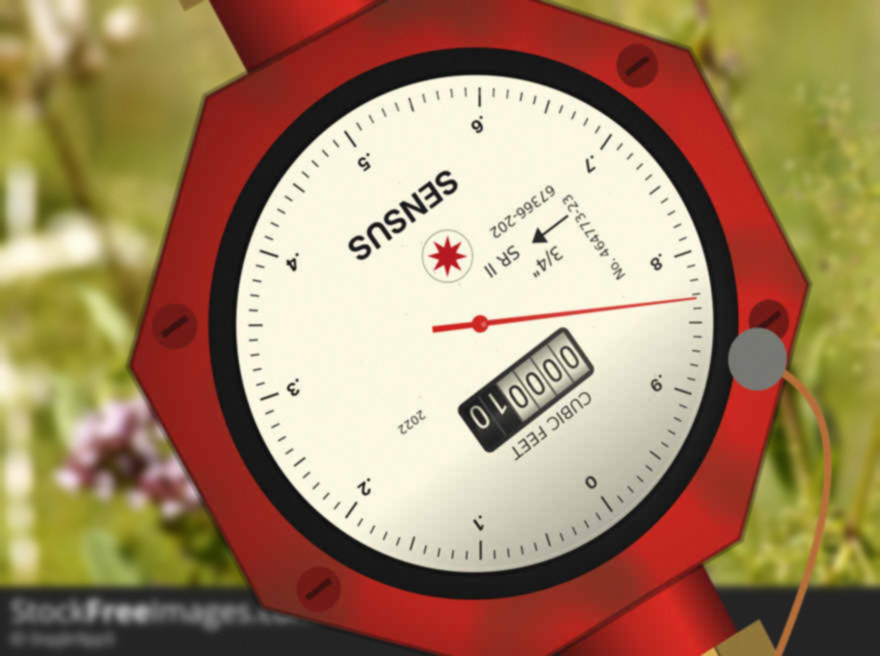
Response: 9.83 ft³
